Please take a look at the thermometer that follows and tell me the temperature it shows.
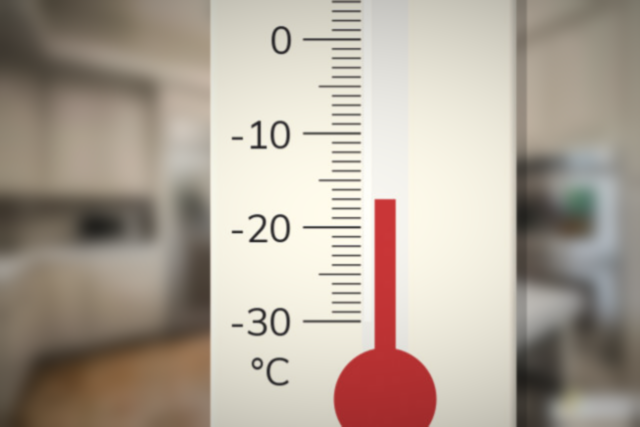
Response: -17 °C
